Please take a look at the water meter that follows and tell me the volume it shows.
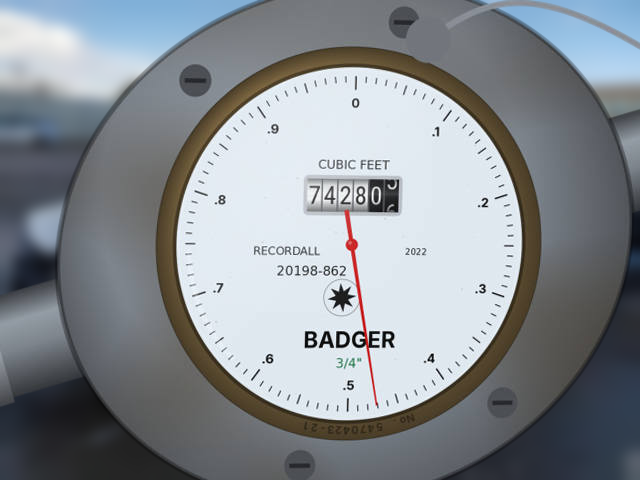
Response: 742805.47 ft³
